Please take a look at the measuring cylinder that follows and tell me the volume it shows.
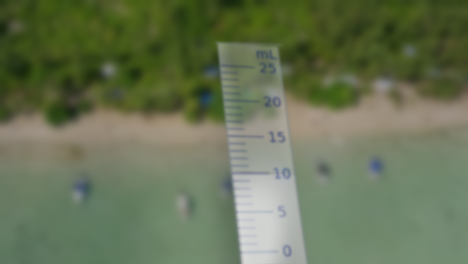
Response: 10 mL
